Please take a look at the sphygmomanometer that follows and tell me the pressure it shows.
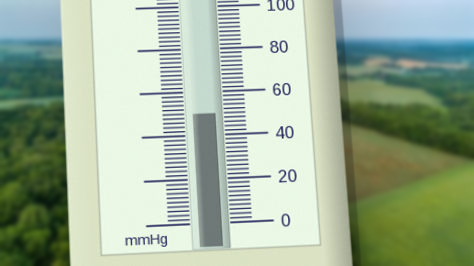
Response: 50 mmHg
